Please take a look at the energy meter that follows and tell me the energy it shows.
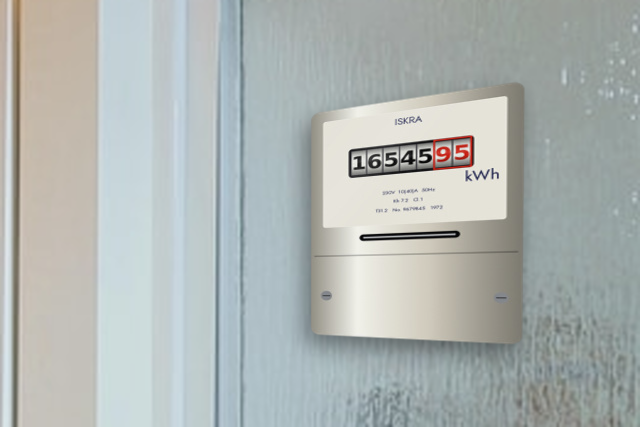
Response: 16545.95 kWh
